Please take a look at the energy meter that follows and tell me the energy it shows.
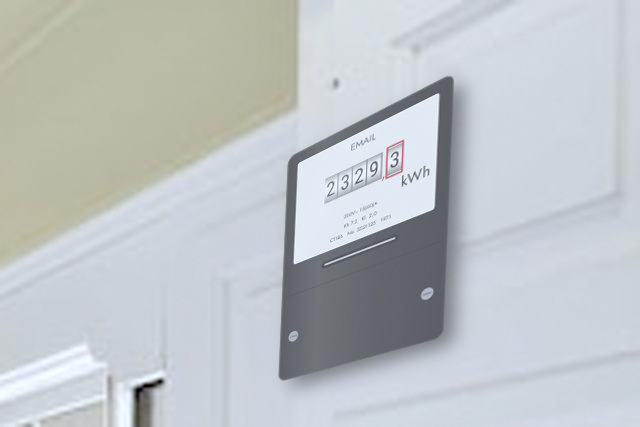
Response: 2329.3 kWh
